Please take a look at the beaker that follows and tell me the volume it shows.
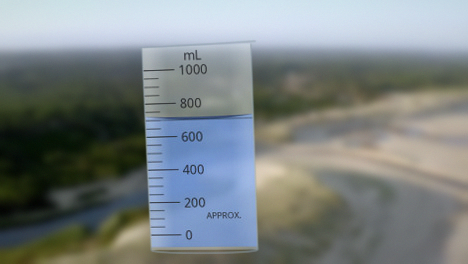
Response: 700 mL
